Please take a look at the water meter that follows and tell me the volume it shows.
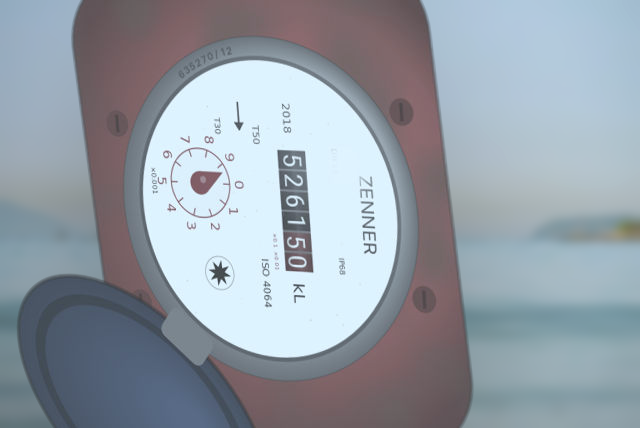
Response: 5261.499 kL
